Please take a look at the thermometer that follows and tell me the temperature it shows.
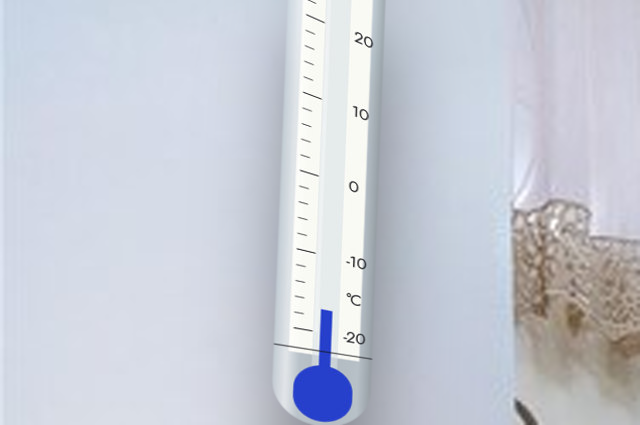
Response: -17 °C
